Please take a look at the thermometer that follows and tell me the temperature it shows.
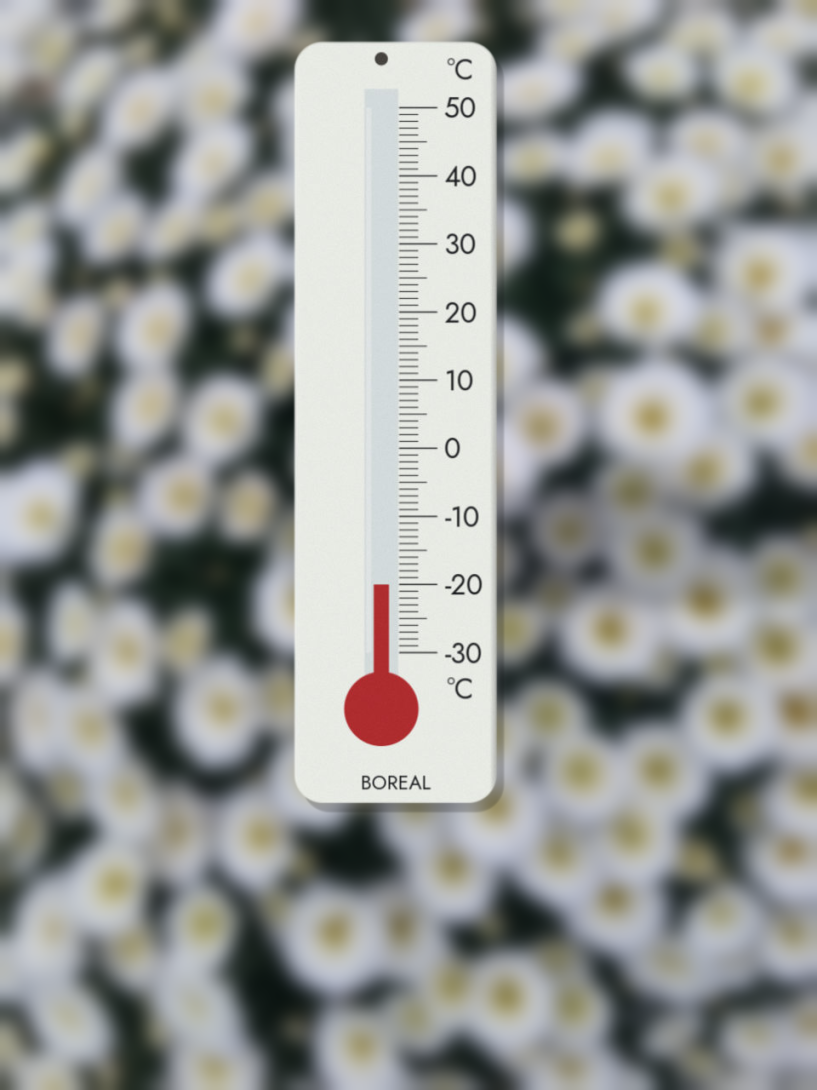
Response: -20 °C
